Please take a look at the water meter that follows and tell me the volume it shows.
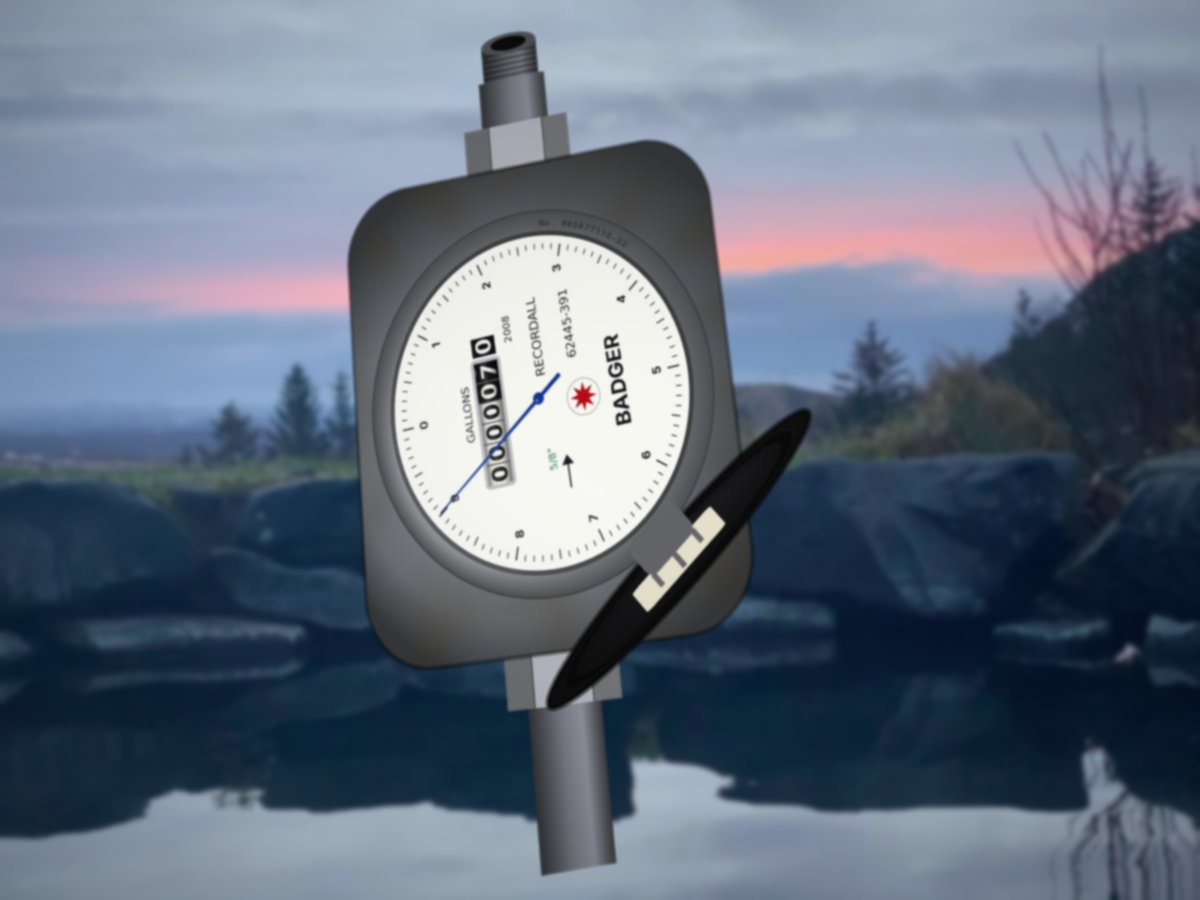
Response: 69.0 gal
